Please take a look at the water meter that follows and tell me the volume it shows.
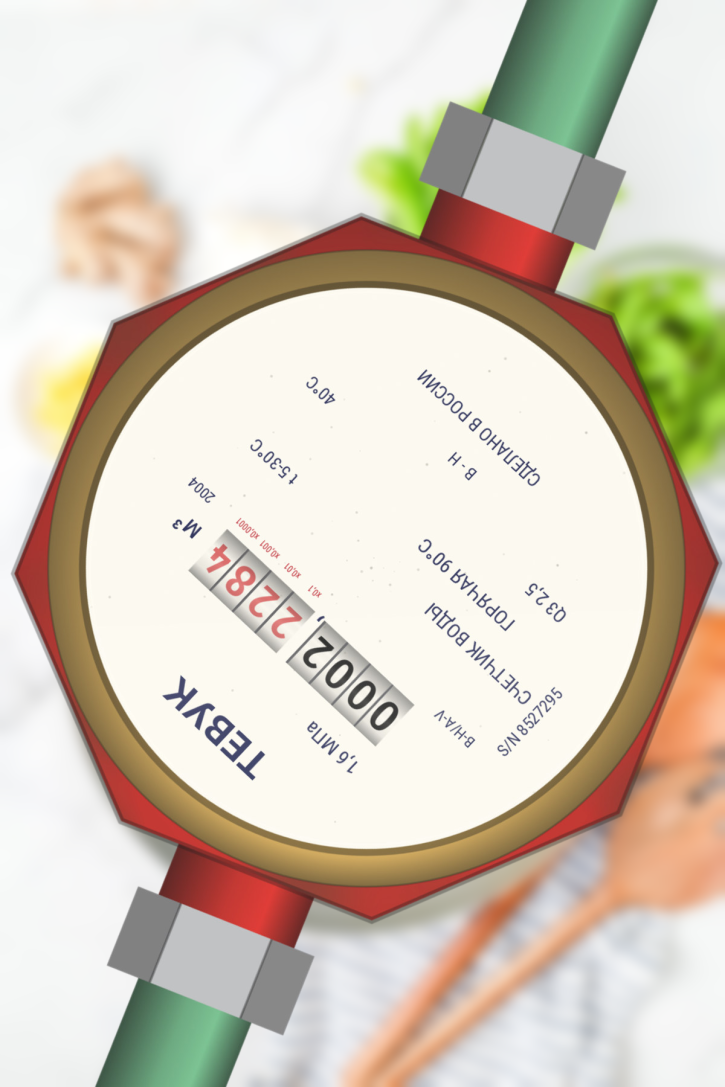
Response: 2.2284 m³
